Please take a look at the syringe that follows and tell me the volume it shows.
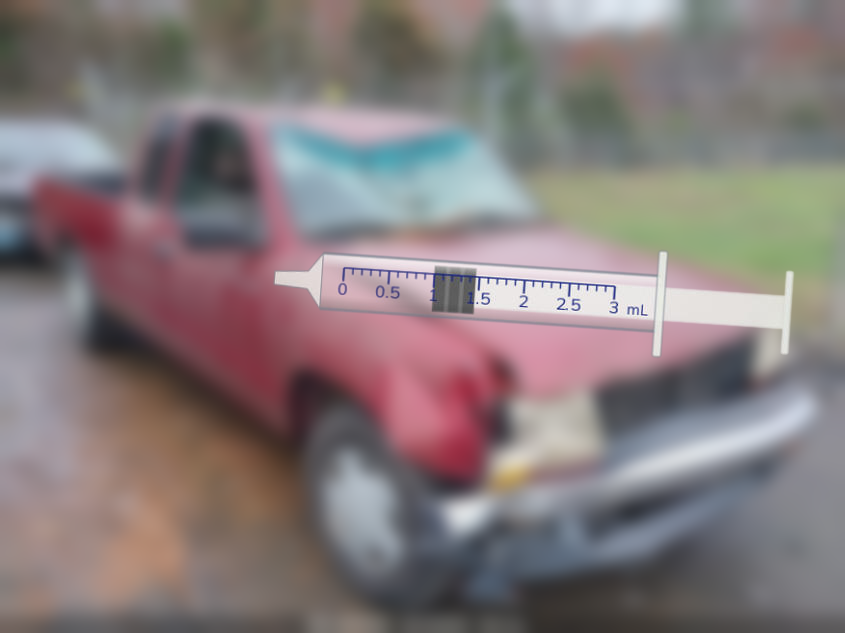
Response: 1 mL
